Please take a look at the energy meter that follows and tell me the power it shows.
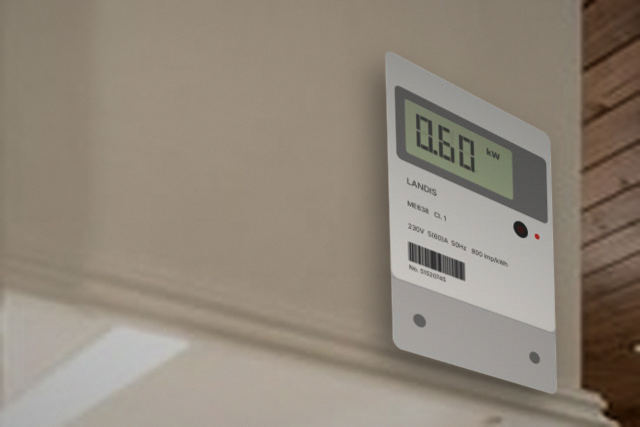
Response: 0.60 kW
